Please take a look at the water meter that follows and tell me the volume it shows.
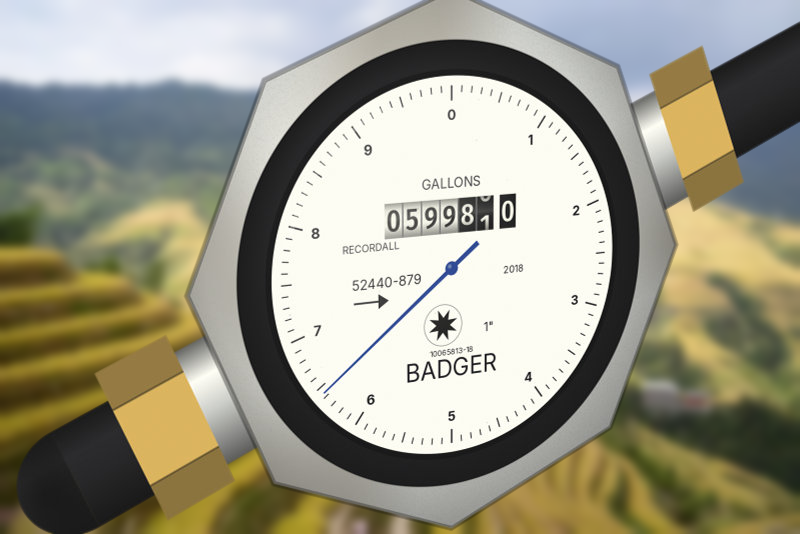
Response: 599806.4 gal
